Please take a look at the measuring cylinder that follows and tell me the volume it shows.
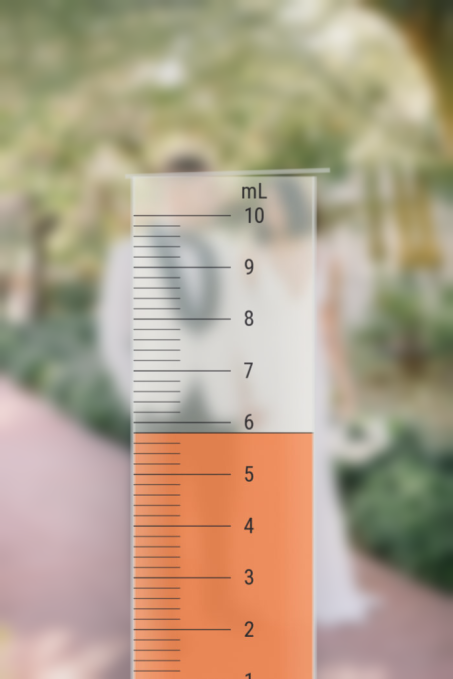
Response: 5.8 mL
